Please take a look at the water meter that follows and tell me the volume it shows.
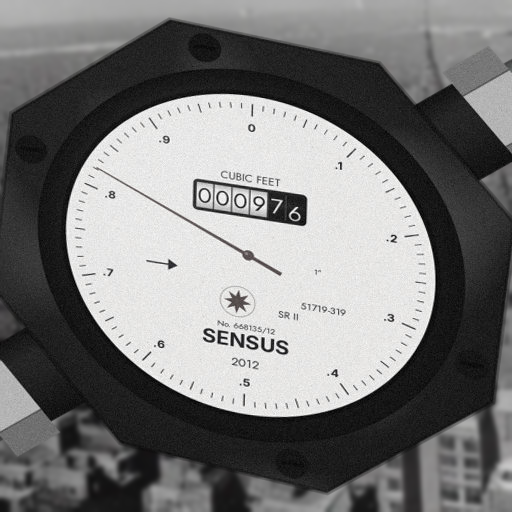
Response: 975.82 ft³
